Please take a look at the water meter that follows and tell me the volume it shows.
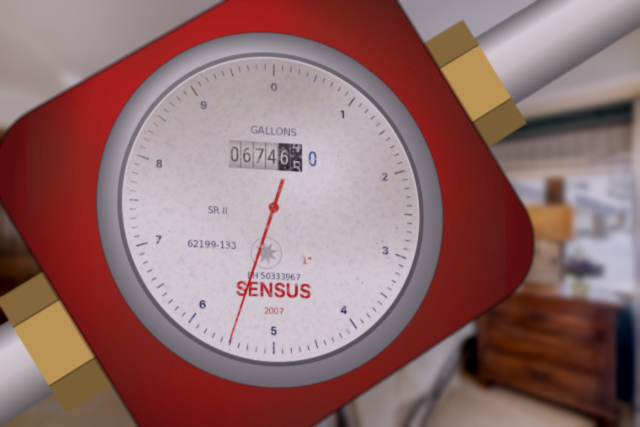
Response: 674645.5 gal
